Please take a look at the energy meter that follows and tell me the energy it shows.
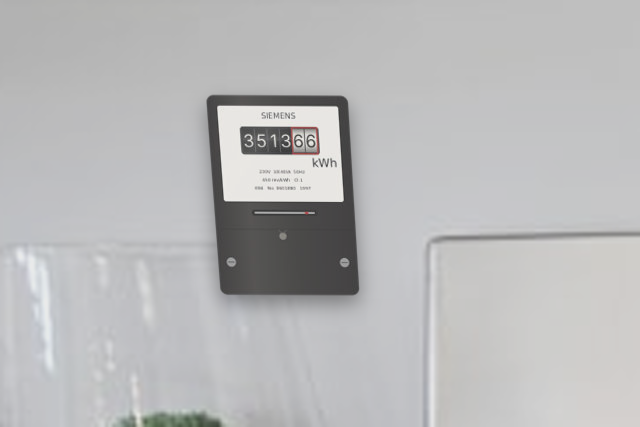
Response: 3513.66 kWh
